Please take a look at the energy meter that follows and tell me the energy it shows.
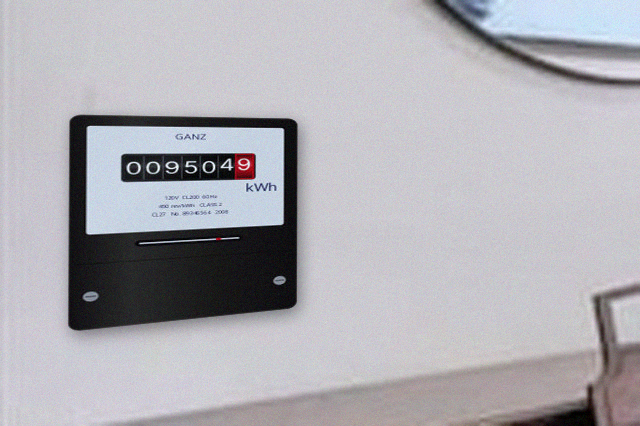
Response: 9504.9 kWh
